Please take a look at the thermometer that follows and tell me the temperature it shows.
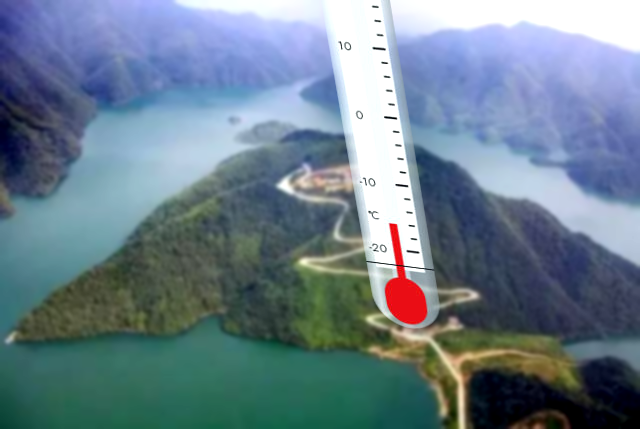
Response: -16 °C
